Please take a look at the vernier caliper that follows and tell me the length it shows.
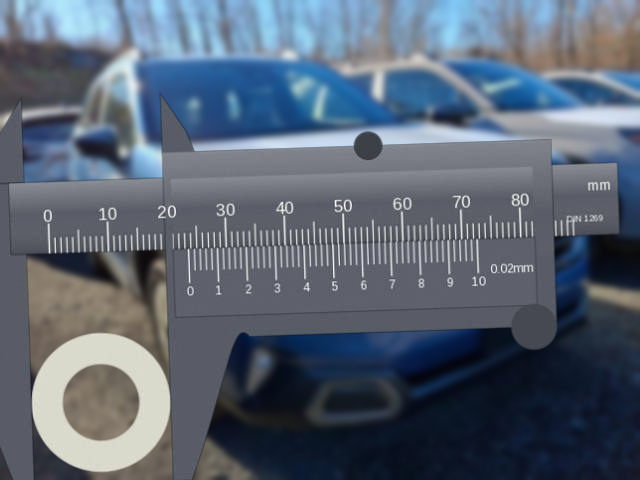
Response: 23.6 mm
